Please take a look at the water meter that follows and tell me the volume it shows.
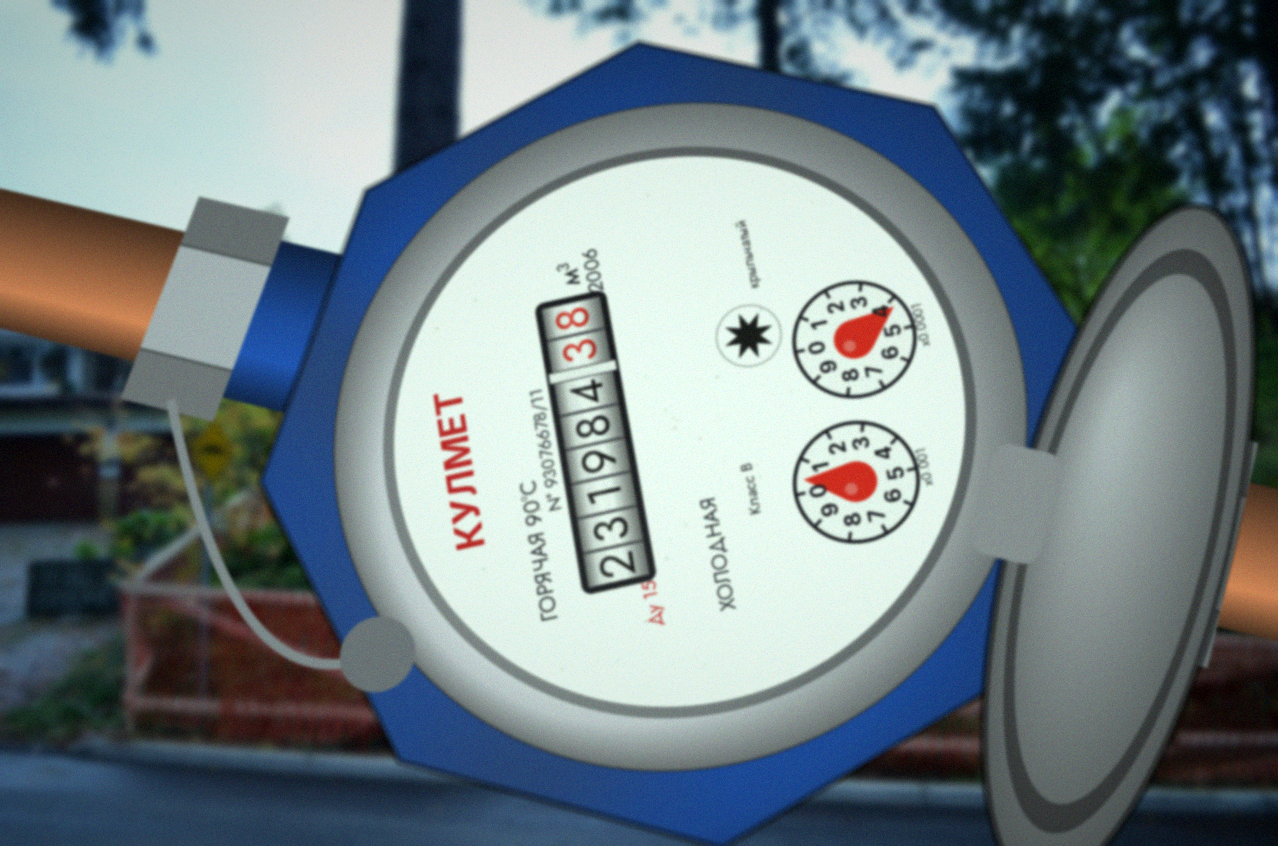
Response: 231984.3804 m³
